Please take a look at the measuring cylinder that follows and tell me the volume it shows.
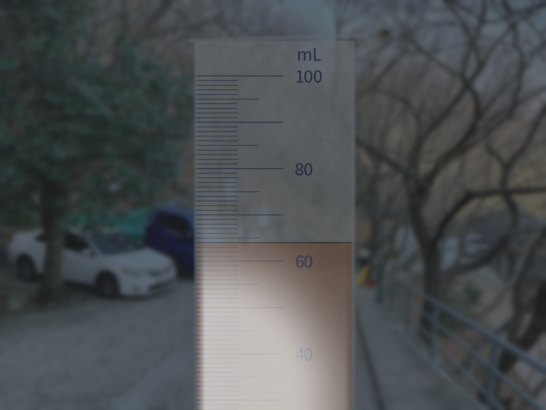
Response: 64 mL
